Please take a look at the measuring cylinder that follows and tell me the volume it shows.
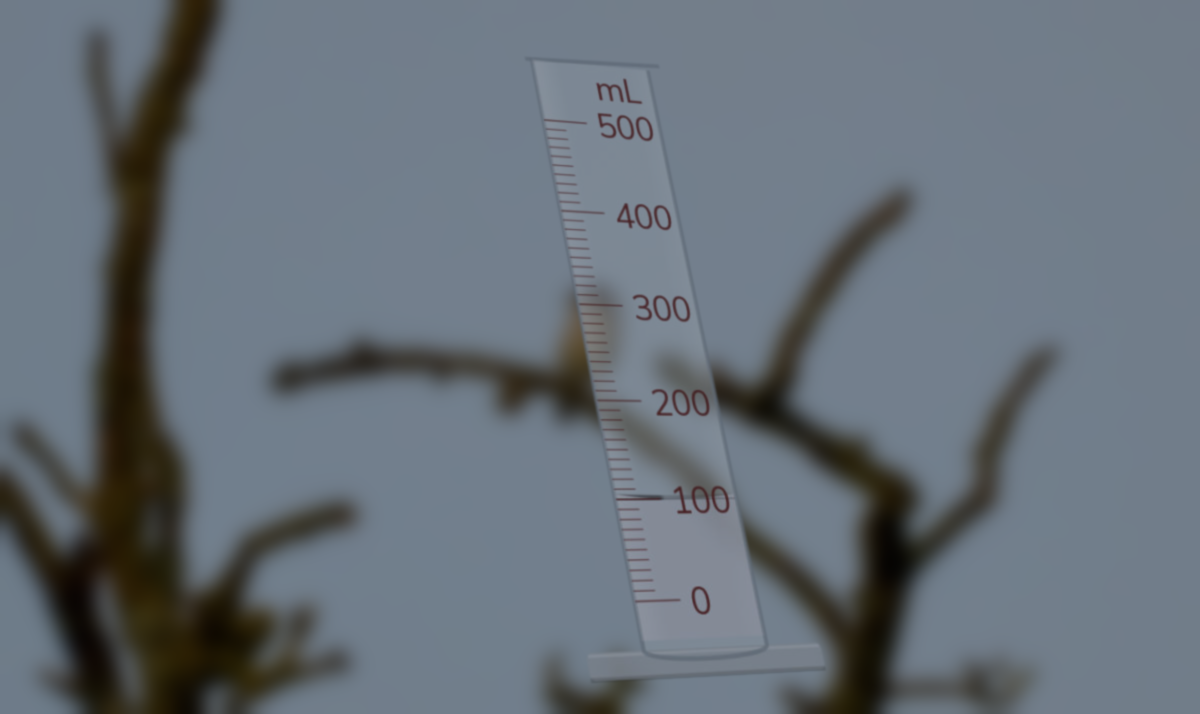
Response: 100 mL
